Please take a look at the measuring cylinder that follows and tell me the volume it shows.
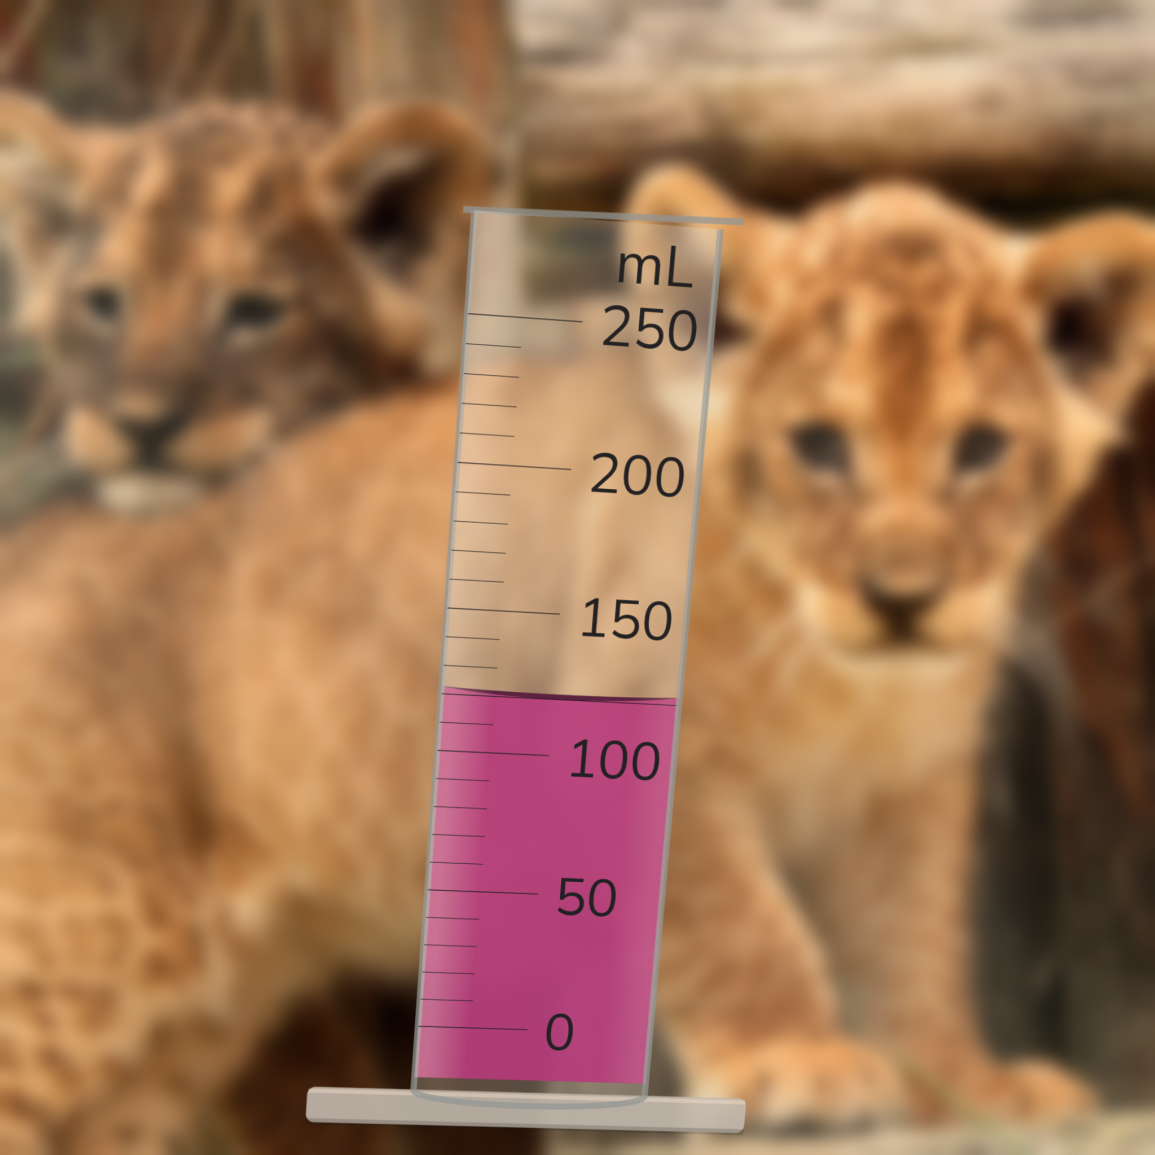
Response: 120 mL
